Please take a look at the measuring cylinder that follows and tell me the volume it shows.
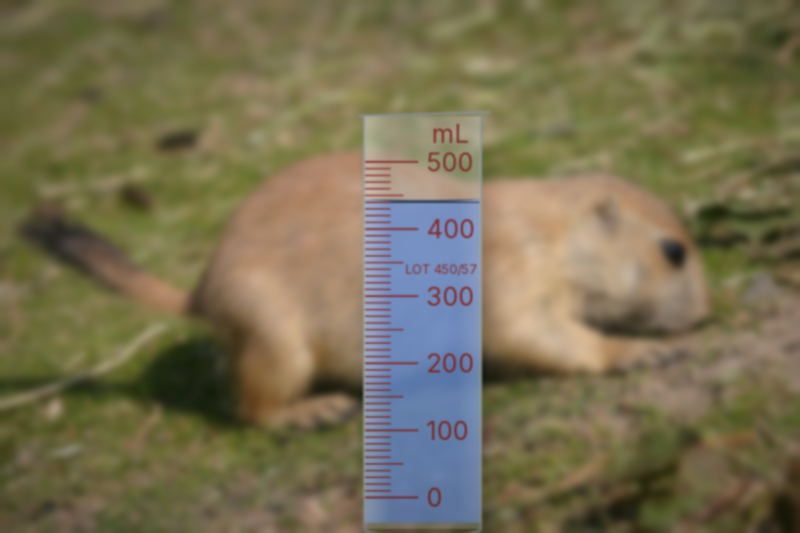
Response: 440 mL
